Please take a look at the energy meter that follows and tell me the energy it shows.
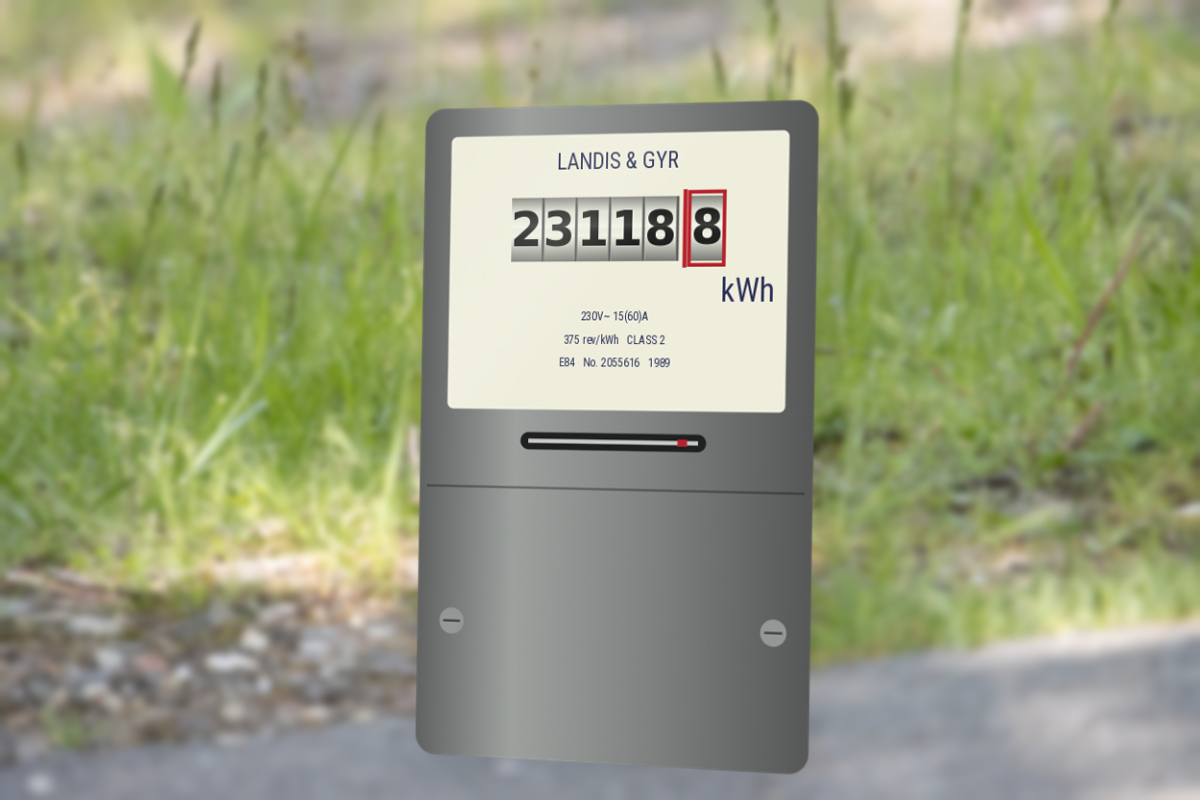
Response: 23118.8 kWh
